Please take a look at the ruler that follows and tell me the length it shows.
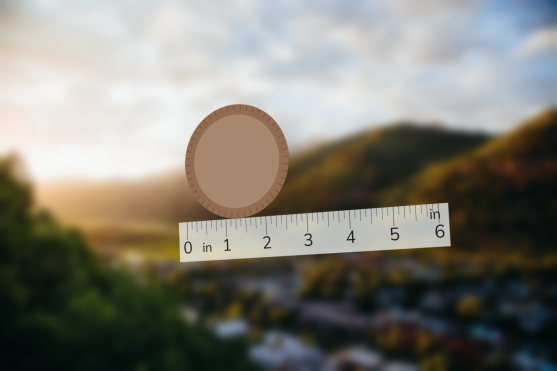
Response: 2.625 in
